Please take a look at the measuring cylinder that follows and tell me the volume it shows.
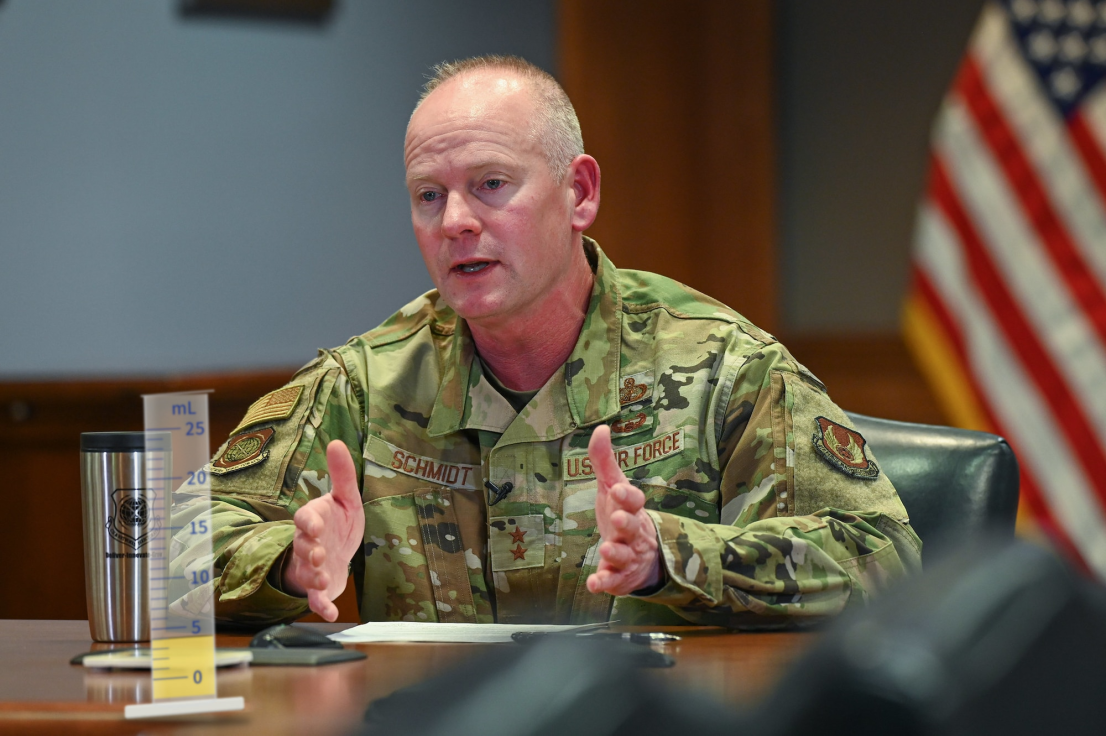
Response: 4 mL
